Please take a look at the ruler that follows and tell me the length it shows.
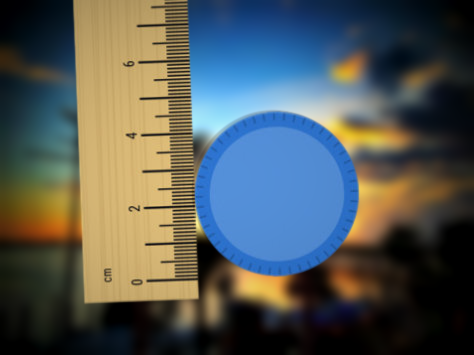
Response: 4.5 cm
